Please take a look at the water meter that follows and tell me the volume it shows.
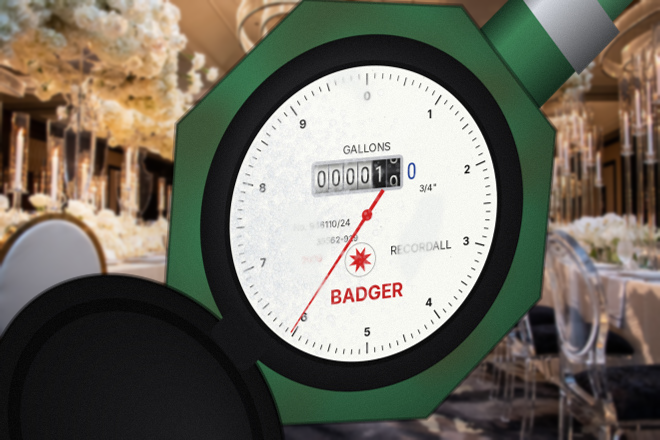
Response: 186.0 gal
